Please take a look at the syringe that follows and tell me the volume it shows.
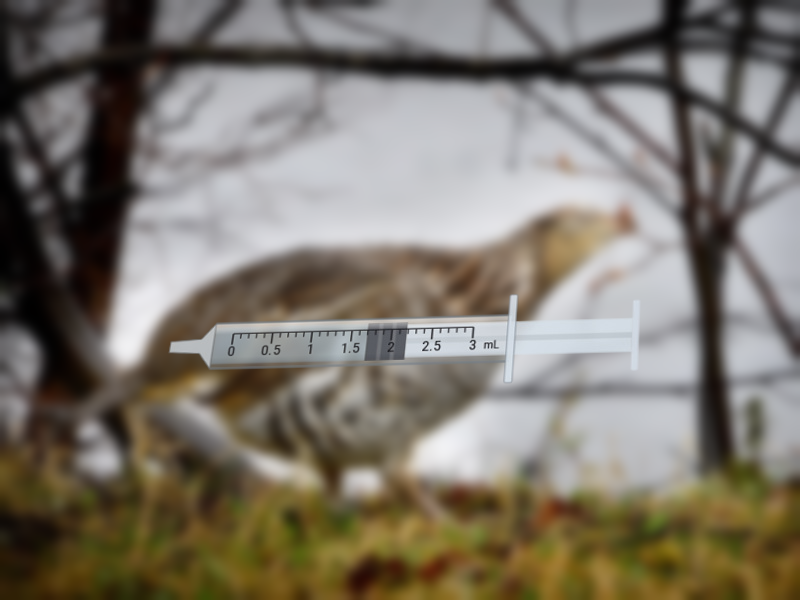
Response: 1.7 mL
